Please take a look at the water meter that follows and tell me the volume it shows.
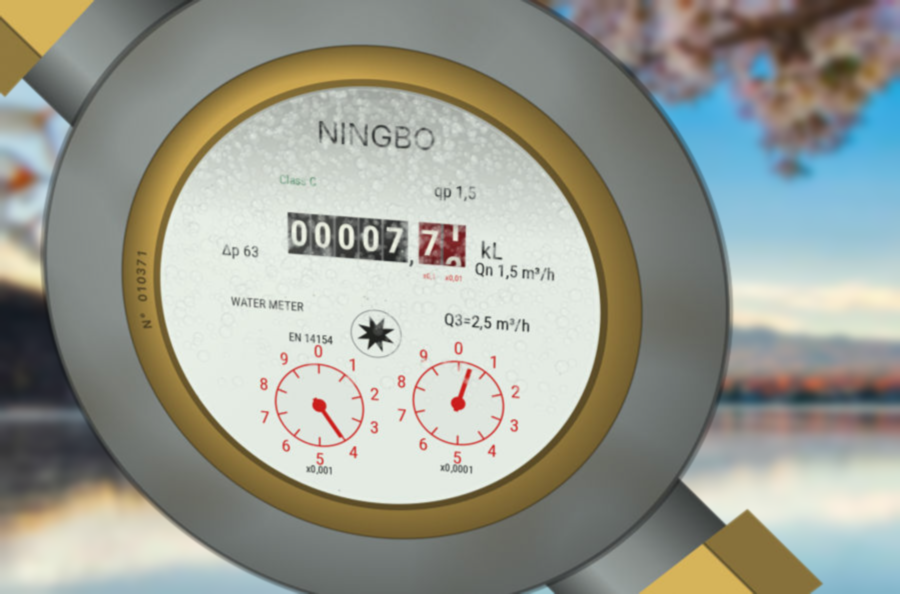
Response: 7.7140 kL
